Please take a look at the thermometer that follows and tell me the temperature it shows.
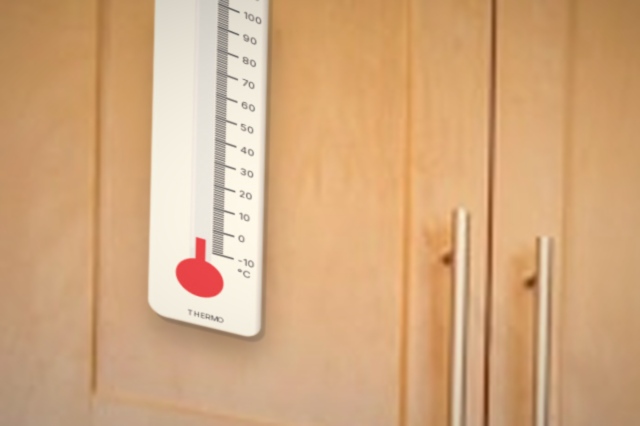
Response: -5 °C
